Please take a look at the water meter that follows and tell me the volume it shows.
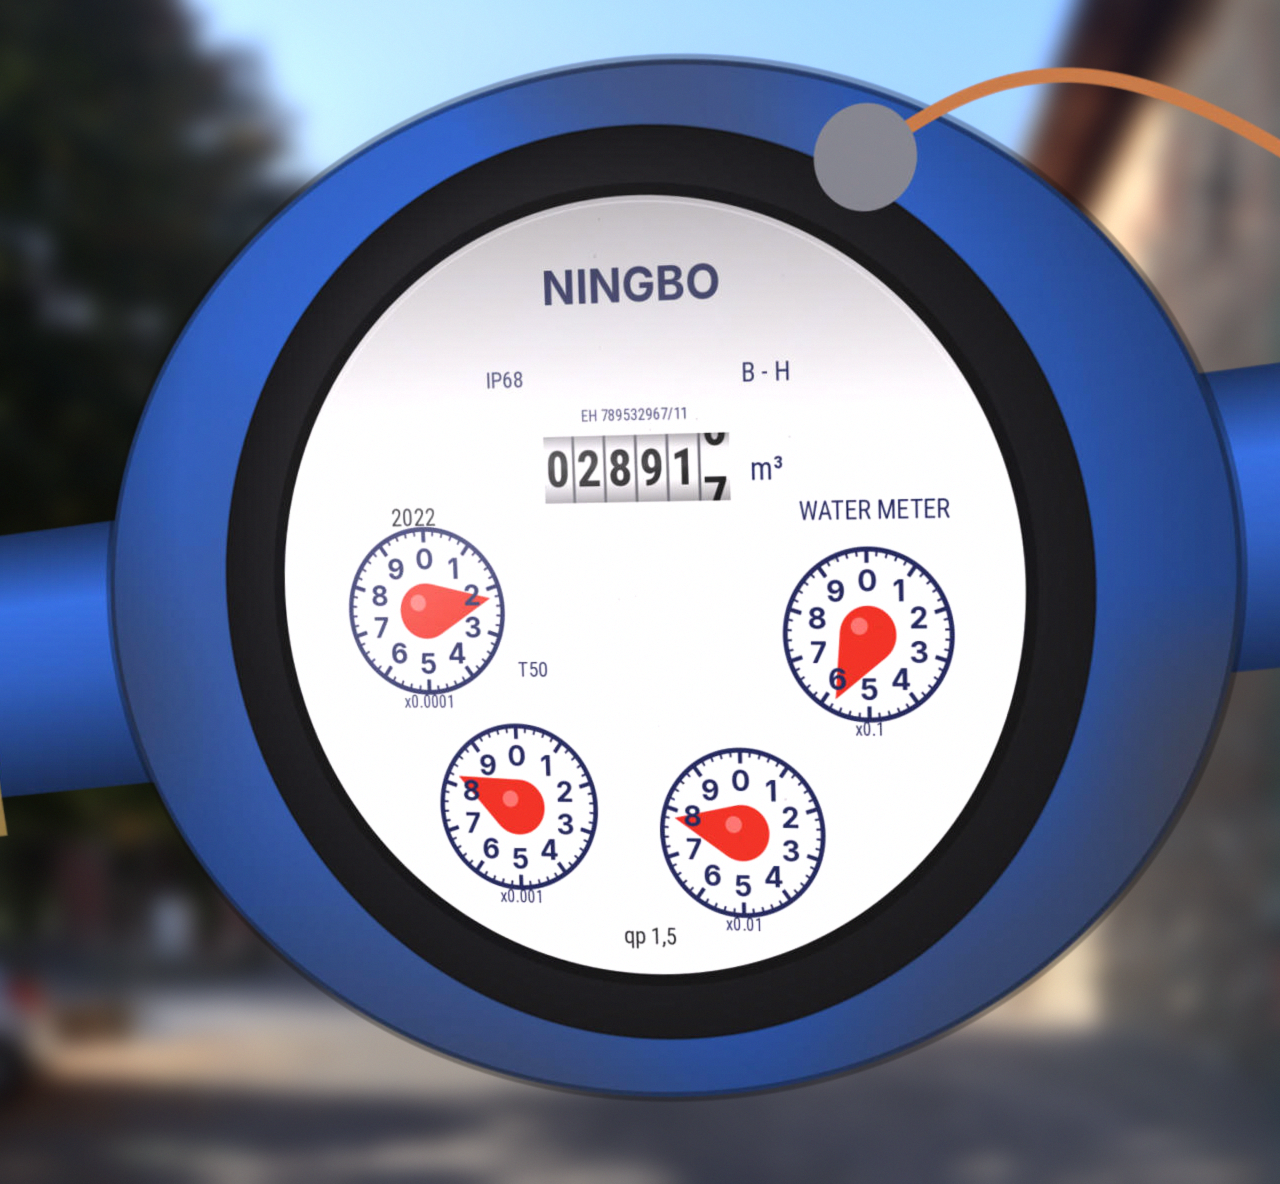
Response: 28916.5782 m³
